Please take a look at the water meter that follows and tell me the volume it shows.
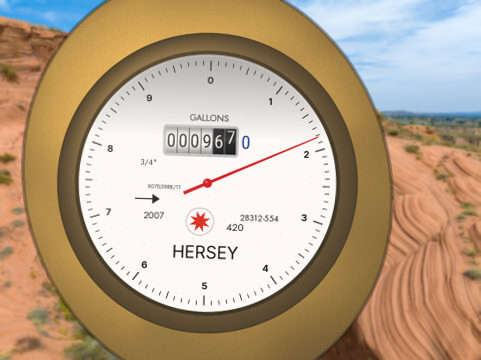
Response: 9671.8 gal
